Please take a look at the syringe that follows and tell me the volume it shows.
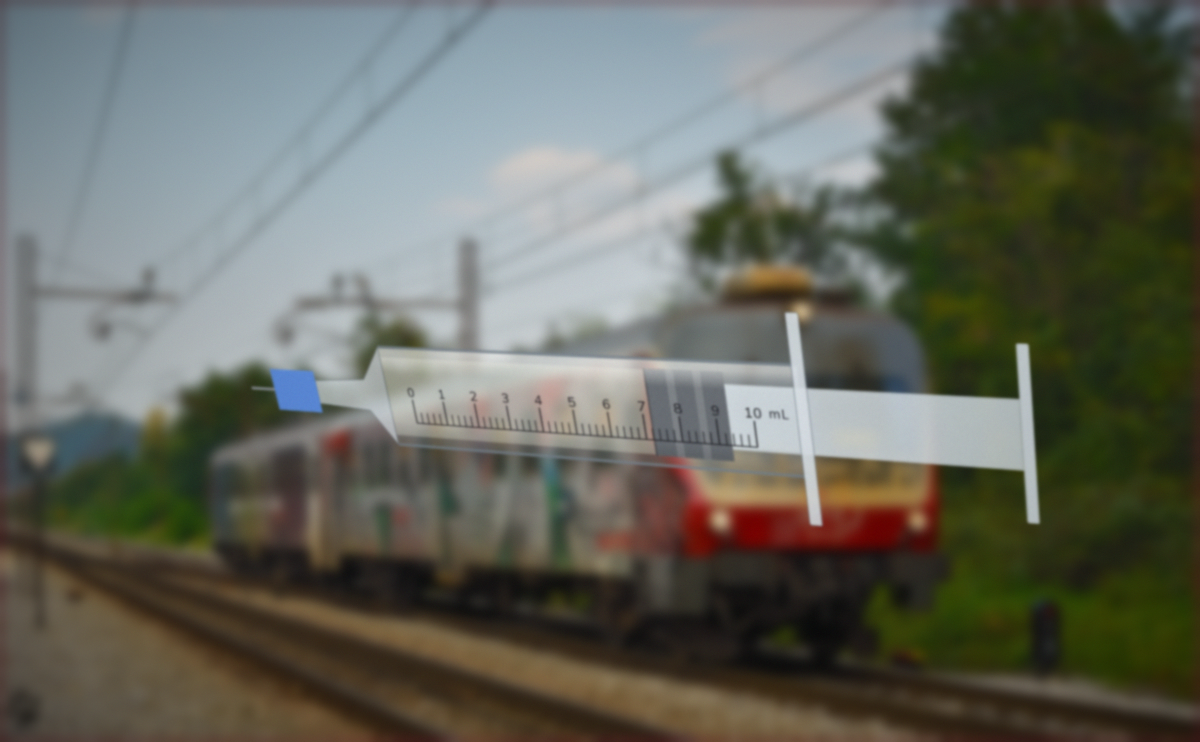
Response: 7.2 mL
